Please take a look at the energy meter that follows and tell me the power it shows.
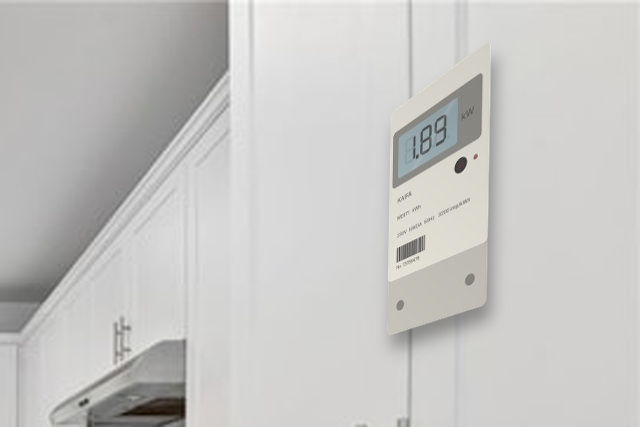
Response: 1.89 kW
